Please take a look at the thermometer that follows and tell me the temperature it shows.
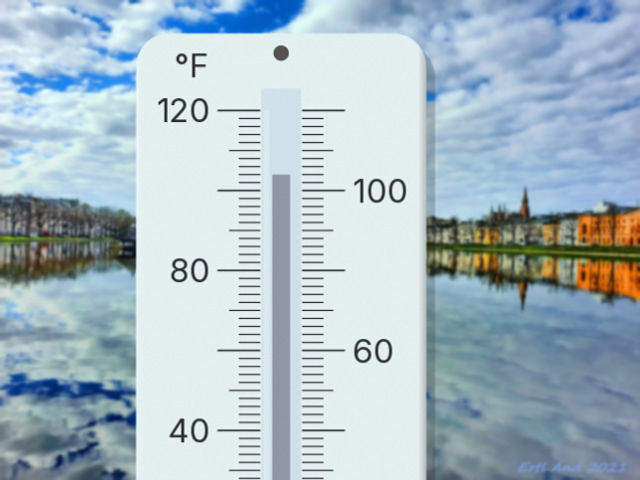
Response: 104 °F
